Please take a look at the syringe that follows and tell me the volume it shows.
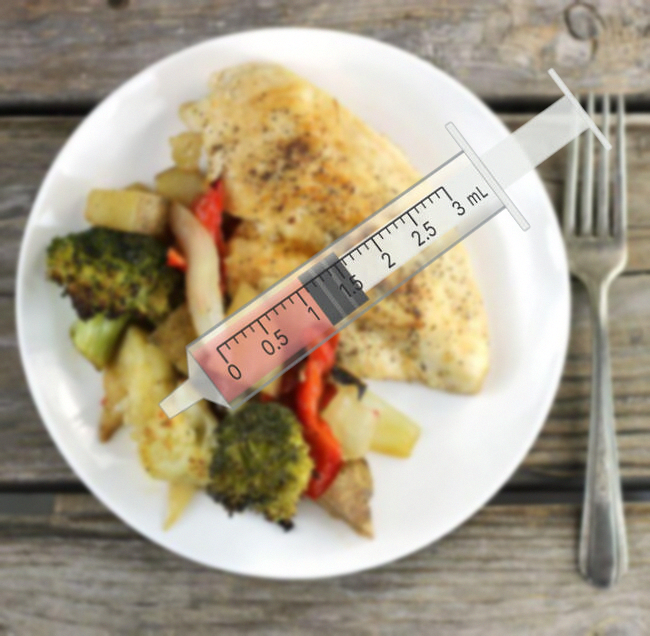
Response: 1.1 mL
